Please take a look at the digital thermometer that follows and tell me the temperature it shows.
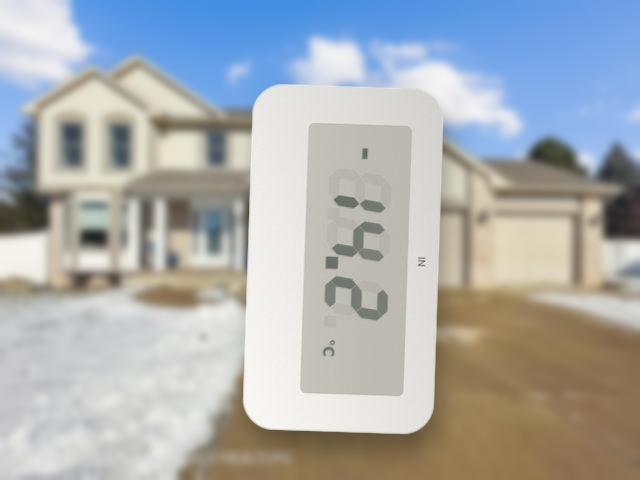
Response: -14.2 °C
